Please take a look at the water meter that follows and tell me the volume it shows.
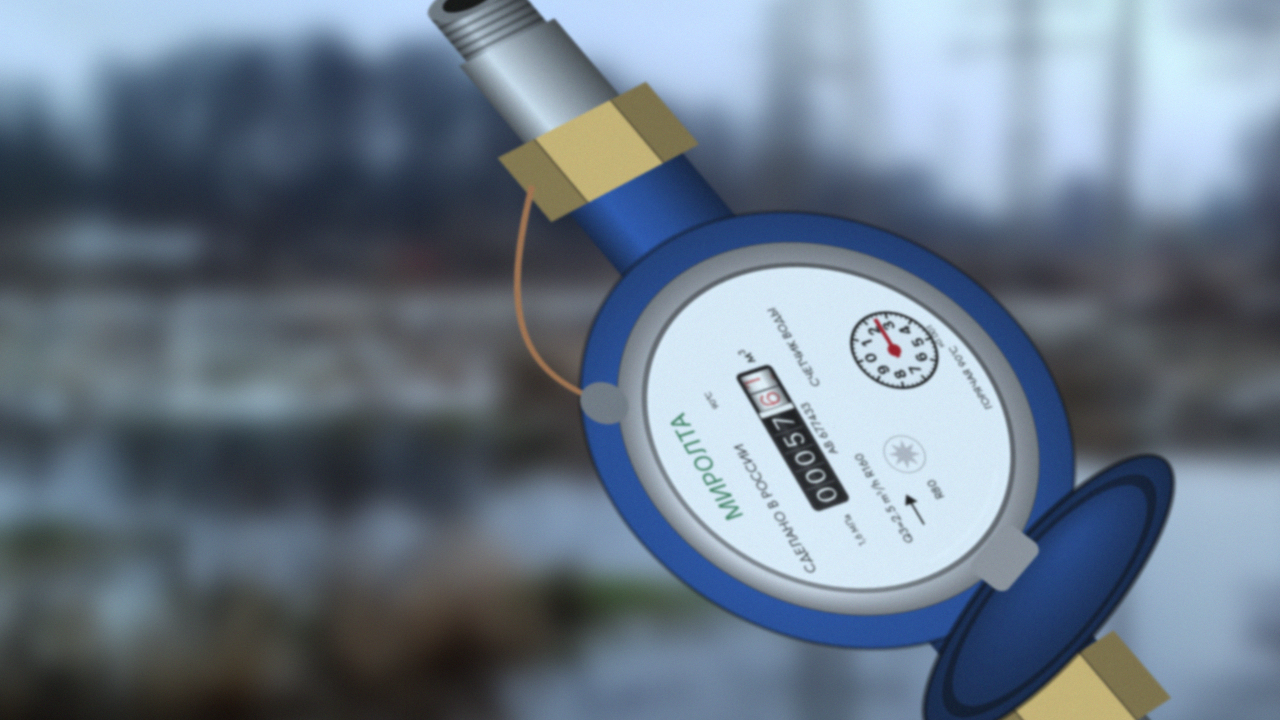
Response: 57.612 m³
